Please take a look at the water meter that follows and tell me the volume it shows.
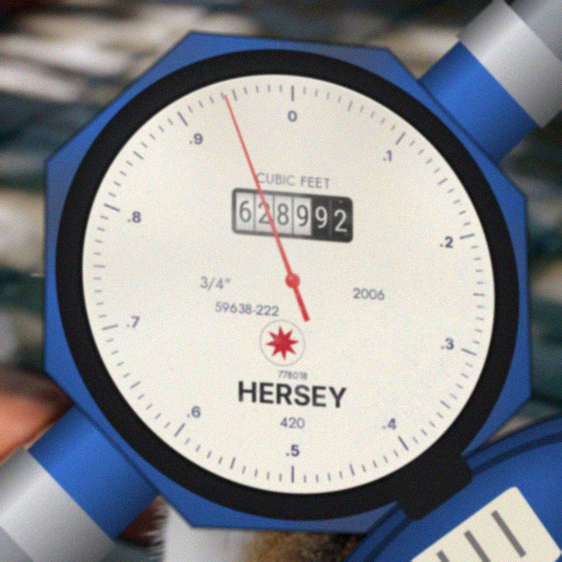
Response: 628991.94 ft³
